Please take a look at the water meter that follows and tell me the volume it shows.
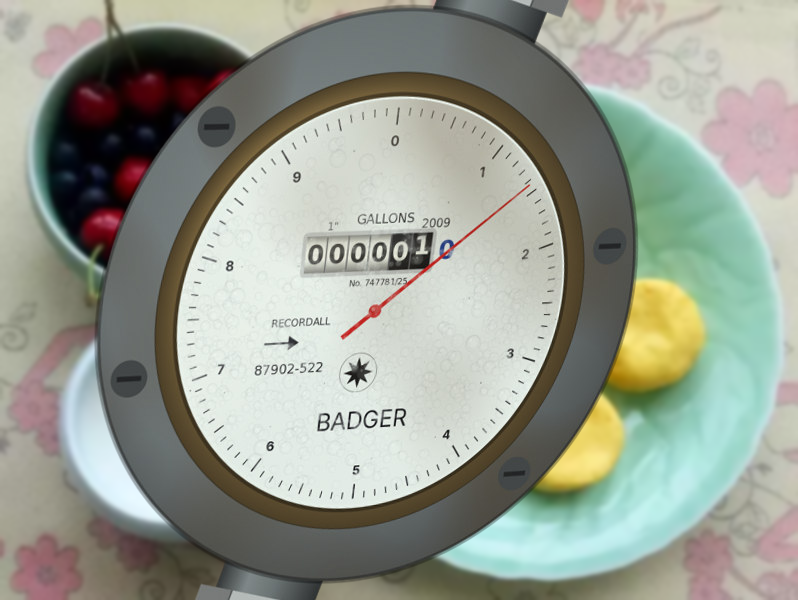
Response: 11.4 gal
